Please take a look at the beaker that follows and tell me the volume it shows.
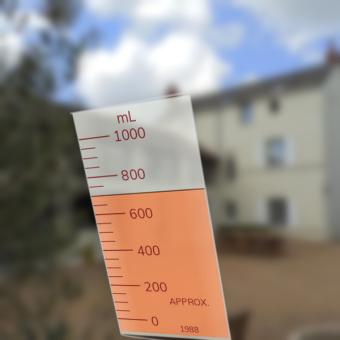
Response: 700 mL
